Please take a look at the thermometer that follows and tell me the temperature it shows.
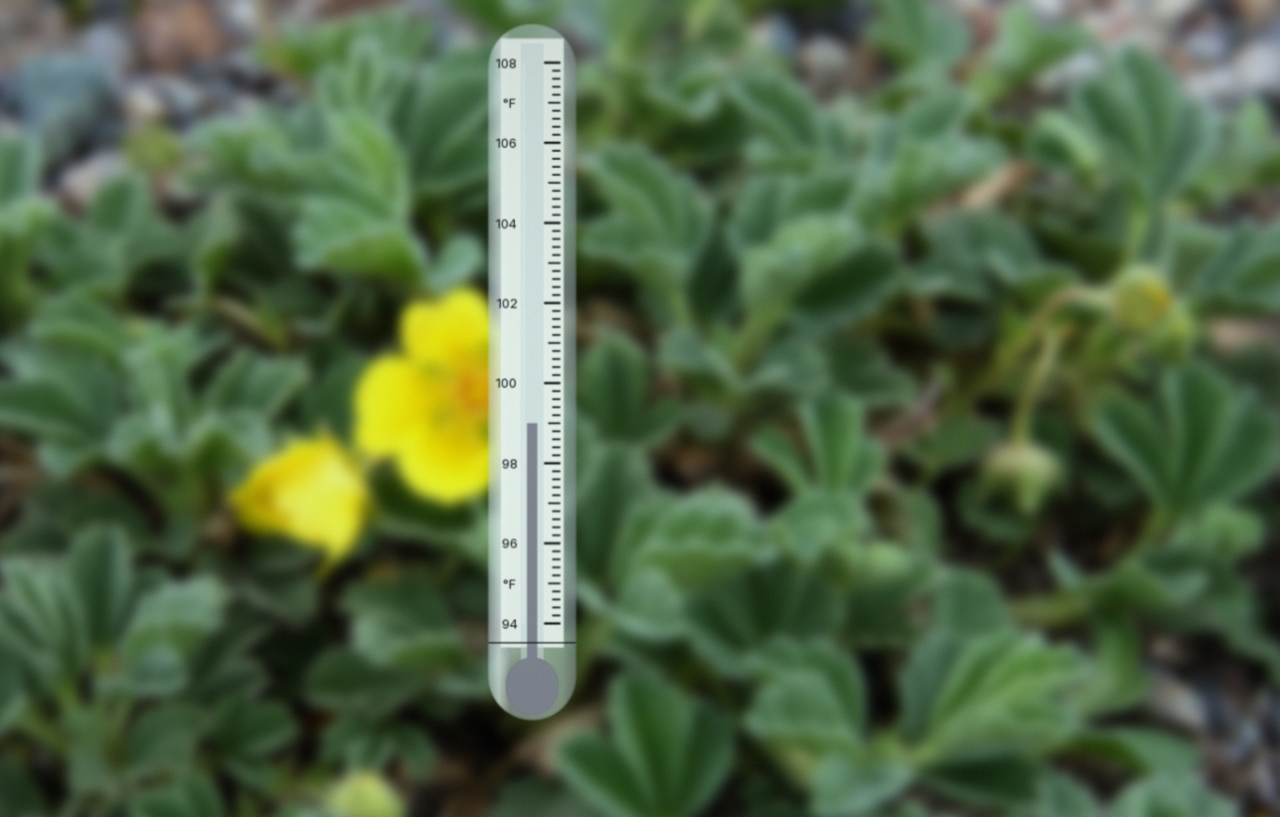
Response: 99 °F
